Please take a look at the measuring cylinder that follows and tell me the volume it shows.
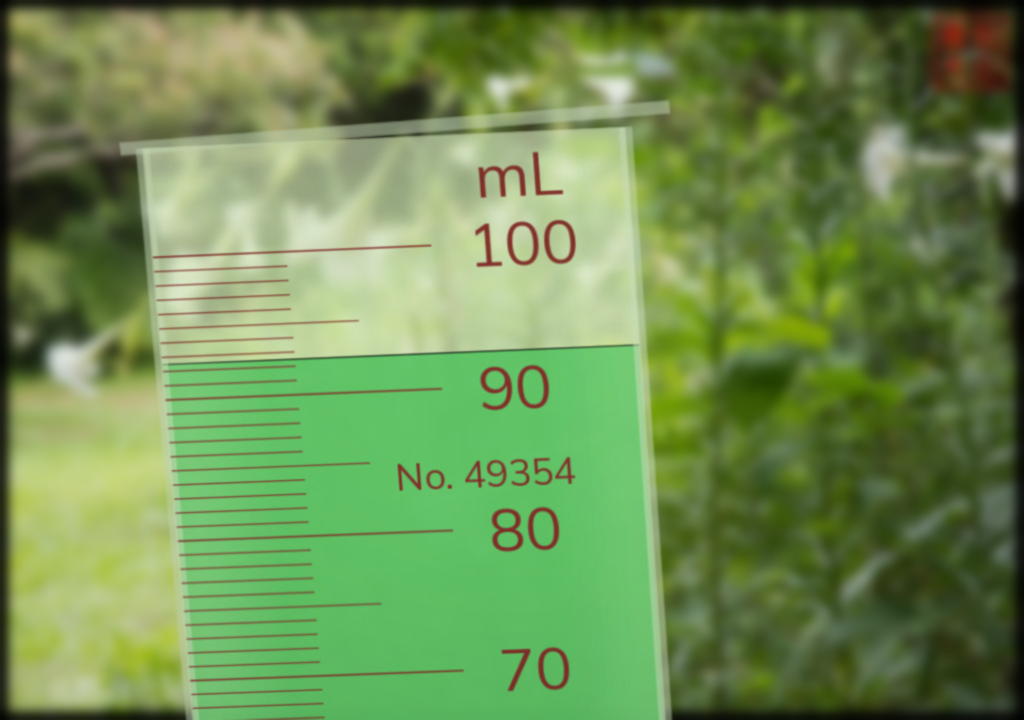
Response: 92.5 mL
